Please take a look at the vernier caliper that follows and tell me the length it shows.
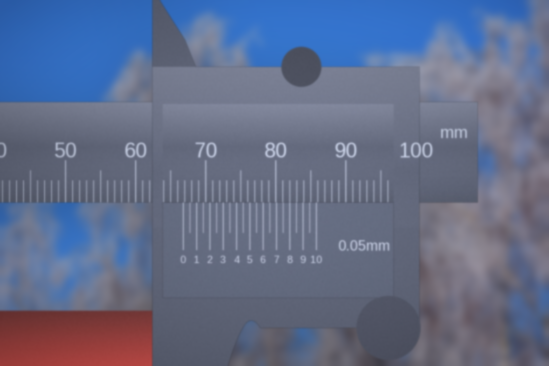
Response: 66.8 mm
